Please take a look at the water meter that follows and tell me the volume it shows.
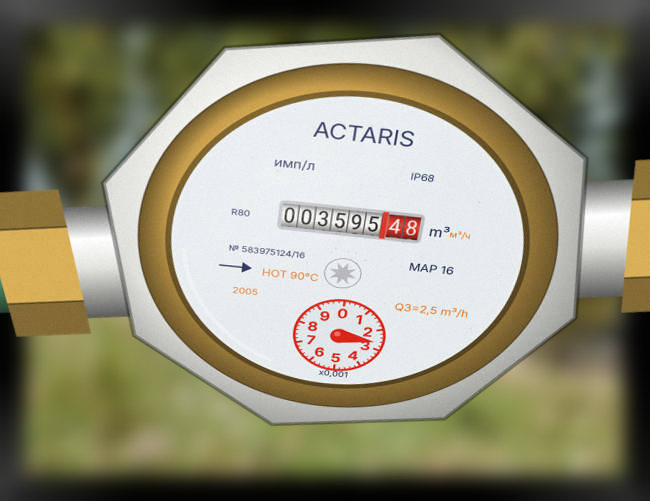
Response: 3595.482 m³
